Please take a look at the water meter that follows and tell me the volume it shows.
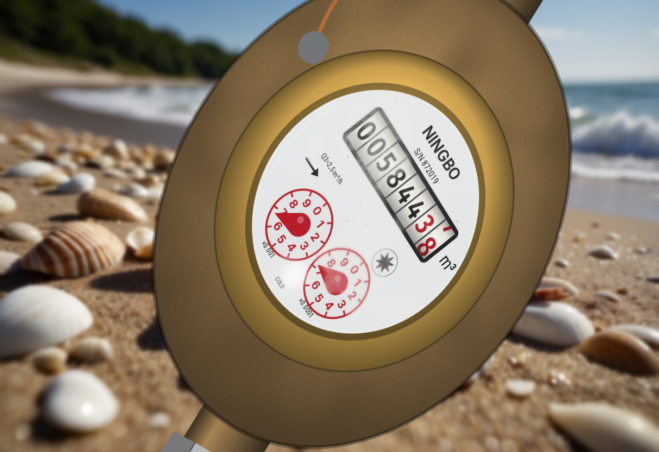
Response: 5844.3767 m³
